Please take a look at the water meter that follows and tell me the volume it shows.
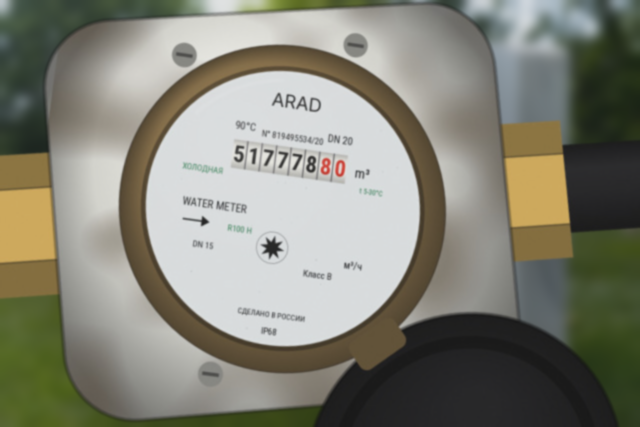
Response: 517778.80 m³
